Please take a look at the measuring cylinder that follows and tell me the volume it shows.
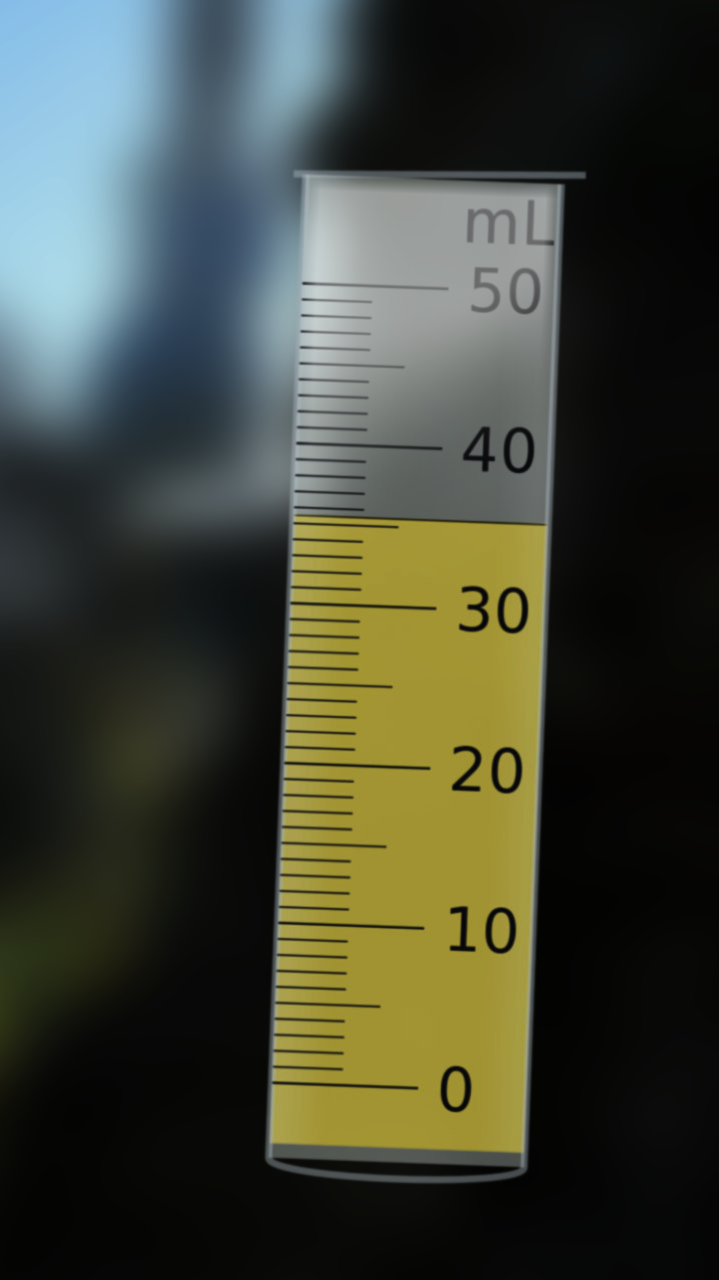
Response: 35.5 mL
